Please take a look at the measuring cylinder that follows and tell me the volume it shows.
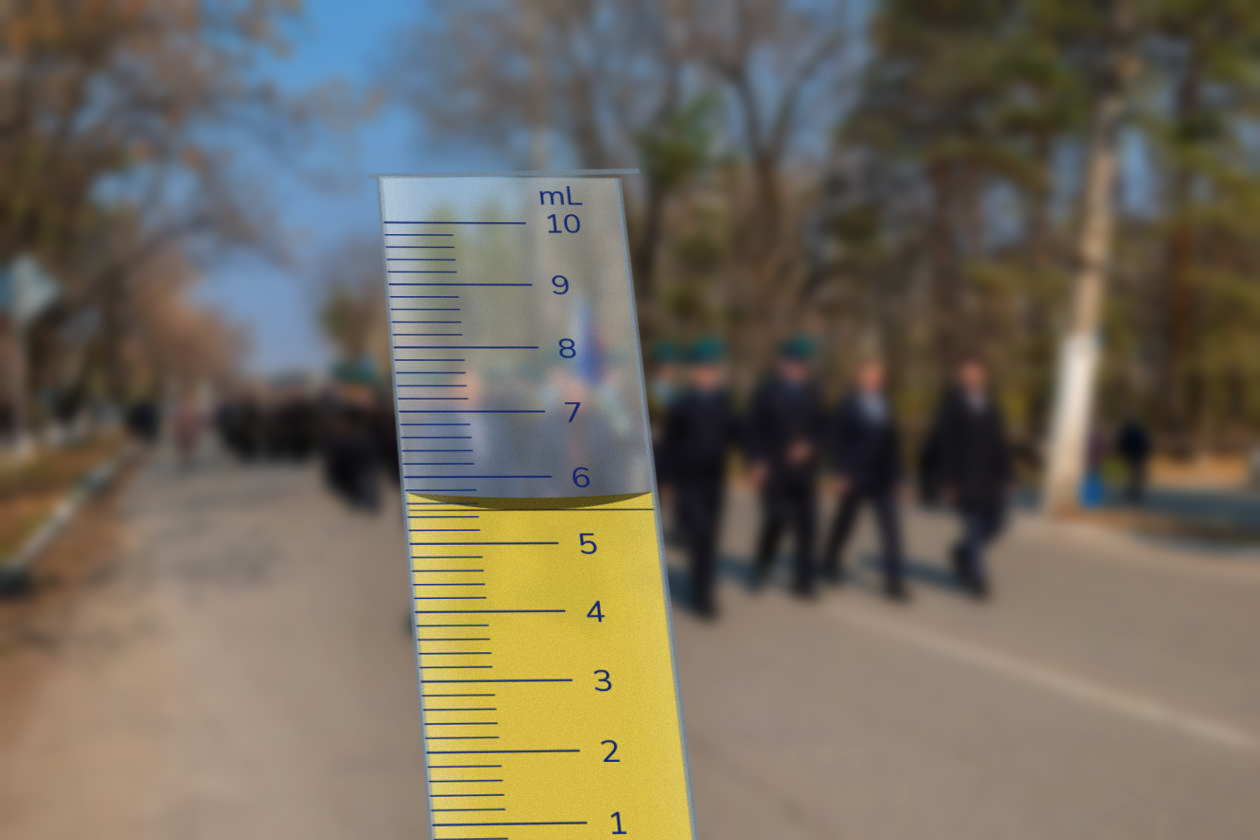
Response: 5.5 mL
